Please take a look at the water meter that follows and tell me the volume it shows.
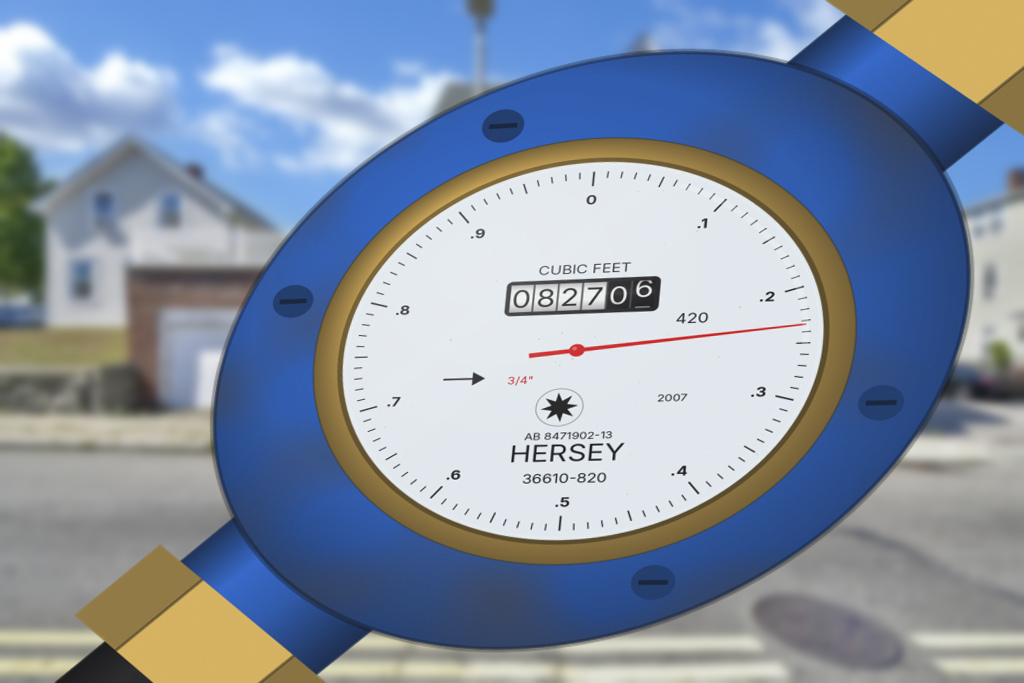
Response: 82706.23 ft³
